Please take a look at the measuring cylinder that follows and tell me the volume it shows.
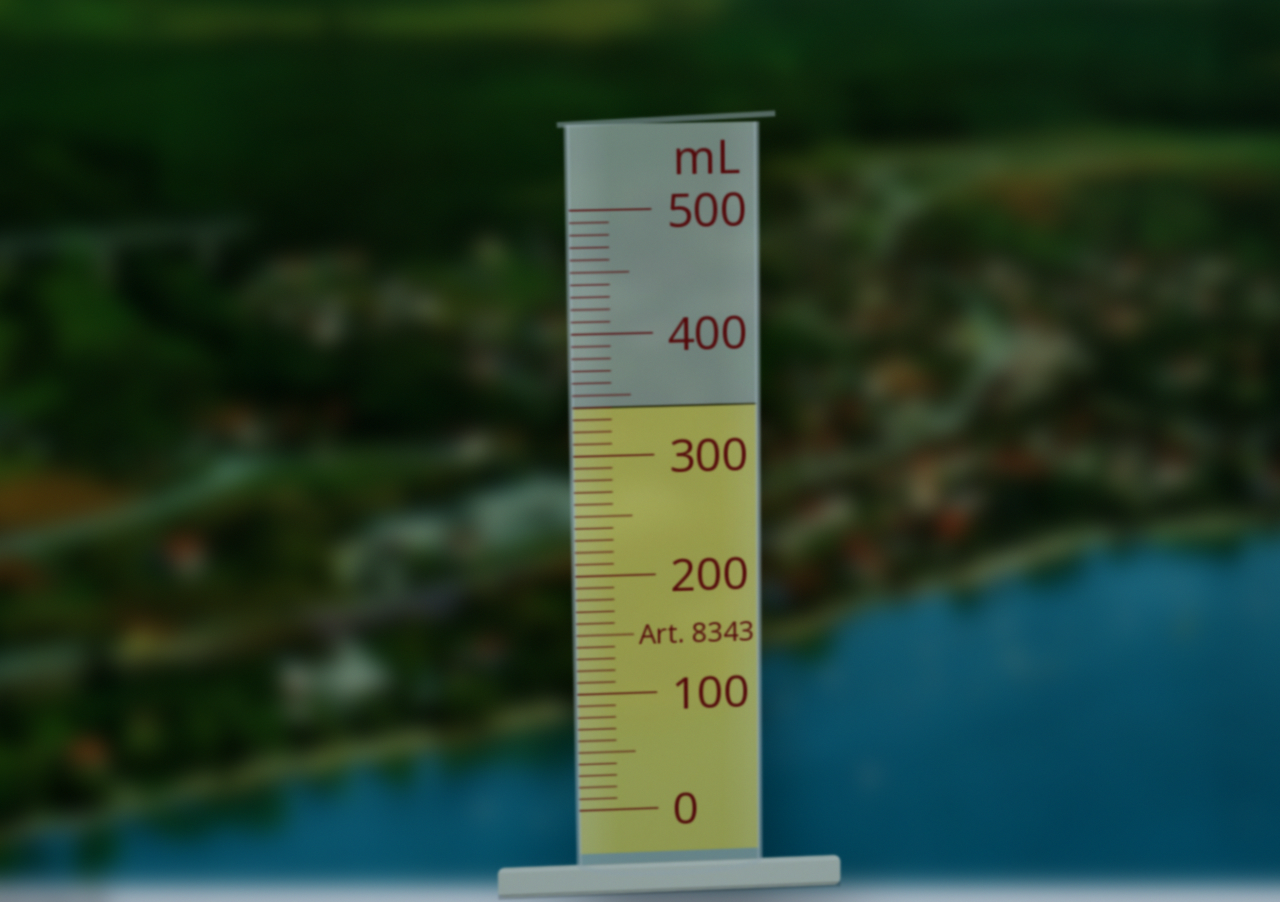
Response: 340 mL
